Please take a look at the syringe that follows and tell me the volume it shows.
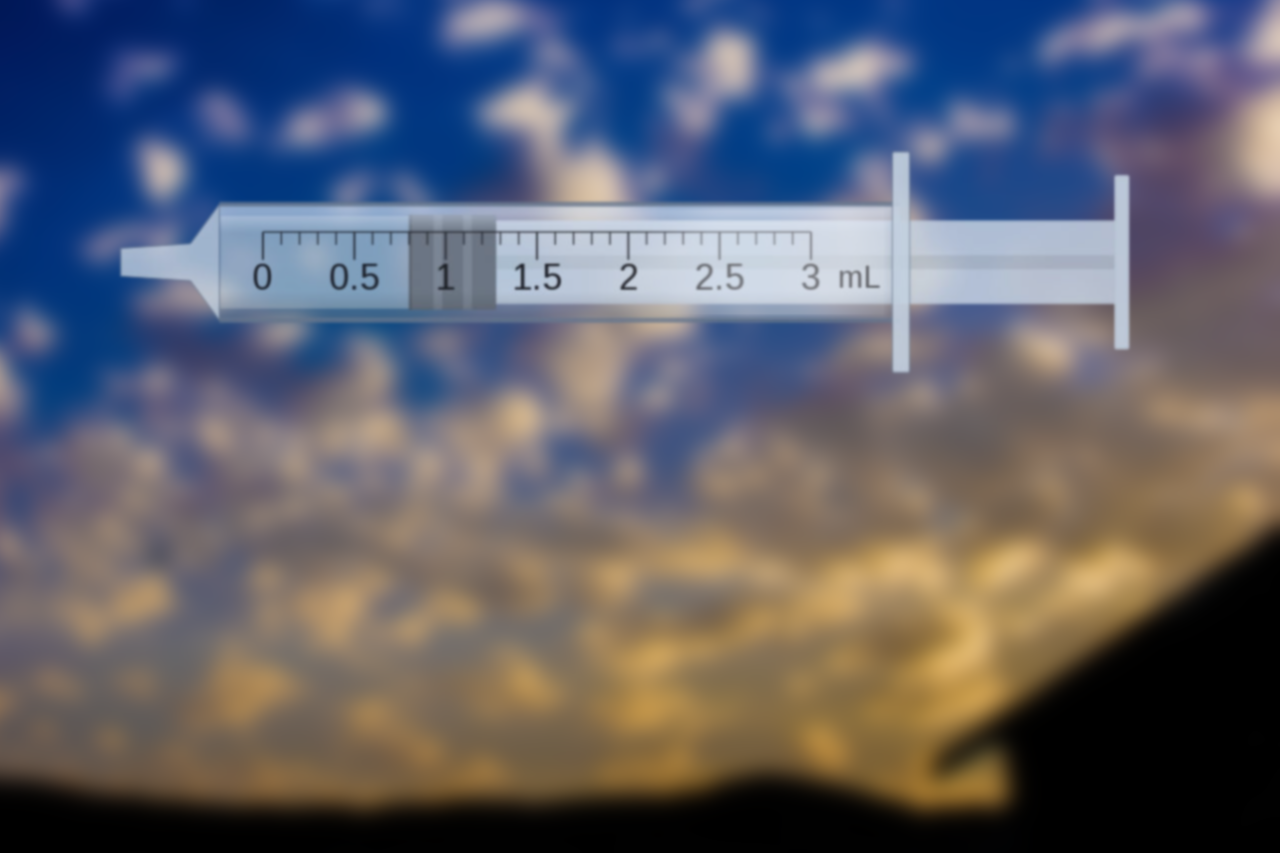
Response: 0.8 mL
